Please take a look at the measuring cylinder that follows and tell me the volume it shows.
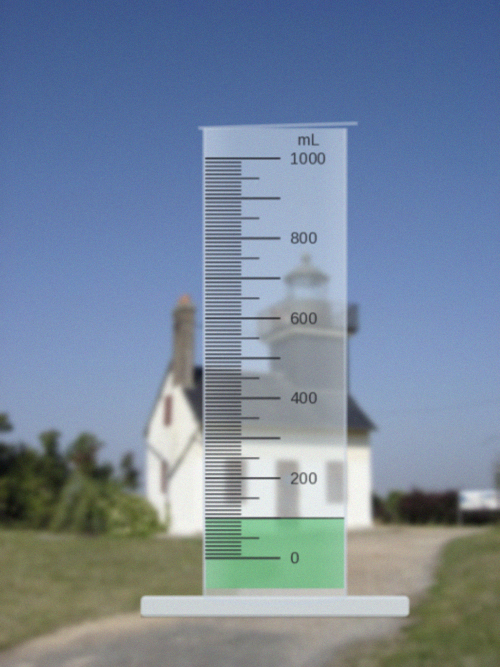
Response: 100 mL
